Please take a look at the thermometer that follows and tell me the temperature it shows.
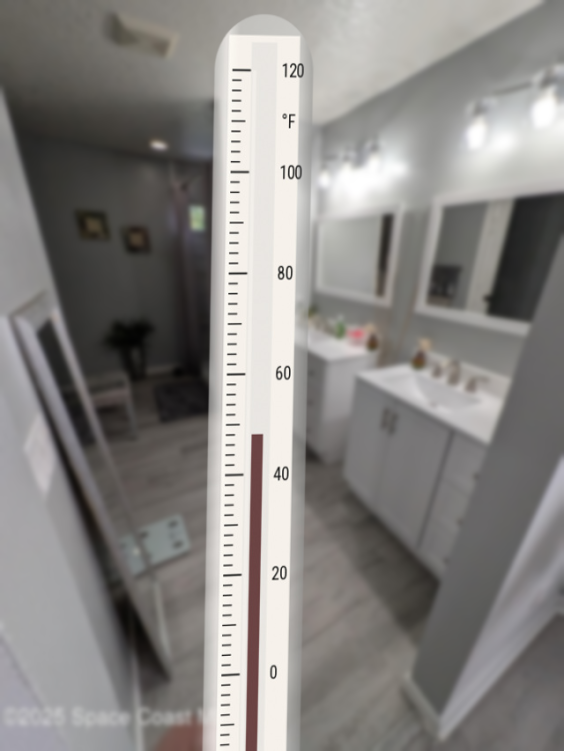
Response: 48 °F
